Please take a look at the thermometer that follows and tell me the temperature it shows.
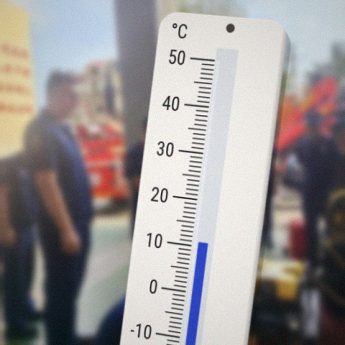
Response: 11 °C
